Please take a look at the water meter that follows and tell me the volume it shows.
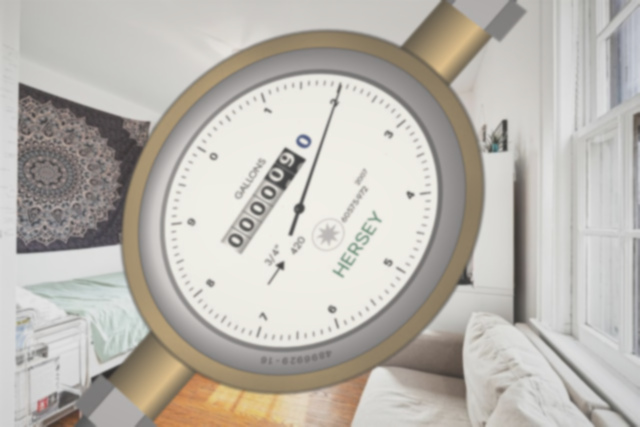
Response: 92.0 gal
